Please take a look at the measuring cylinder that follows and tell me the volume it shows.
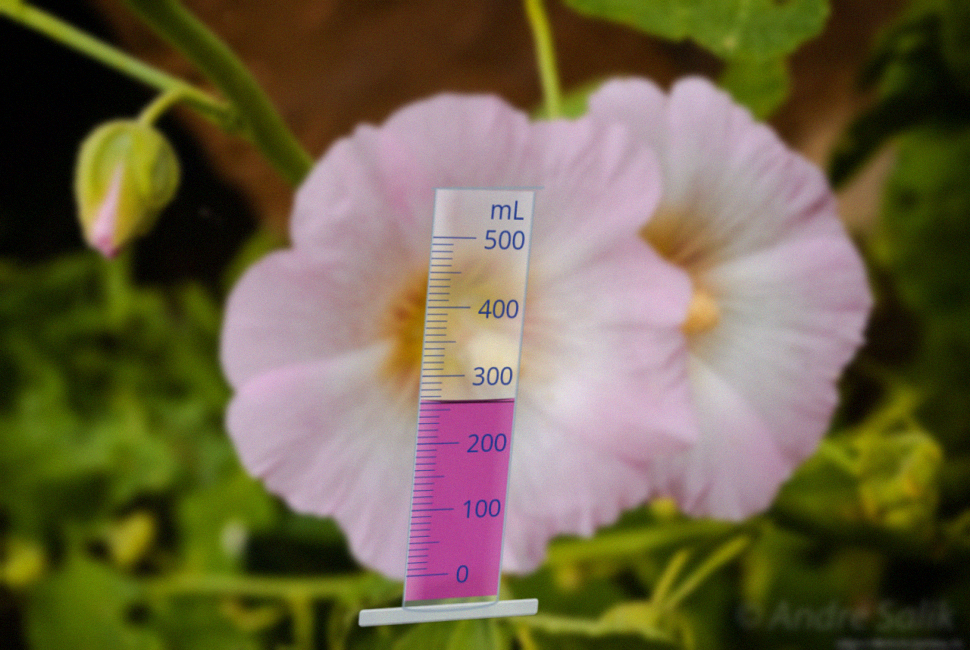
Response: 260 mL
